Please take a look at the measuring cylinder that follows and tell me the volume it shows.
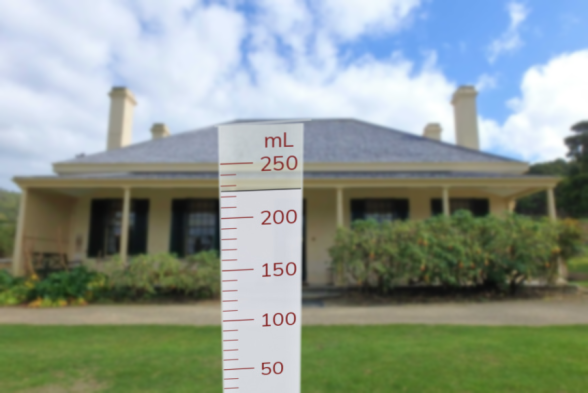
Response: 225 mL
